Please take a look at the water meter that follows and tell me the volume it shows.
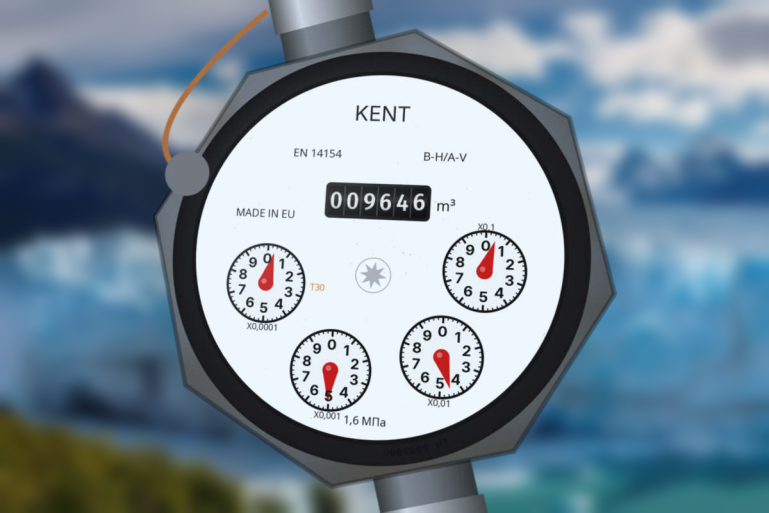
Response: 9646.0450 m³
